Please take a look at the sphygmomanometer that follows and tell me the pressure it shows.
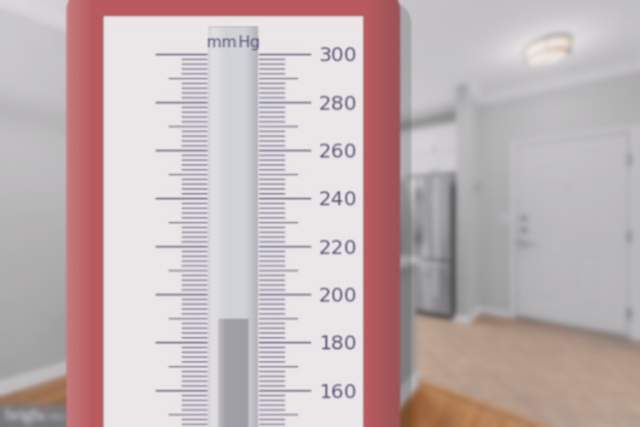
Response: 190 mmHg
